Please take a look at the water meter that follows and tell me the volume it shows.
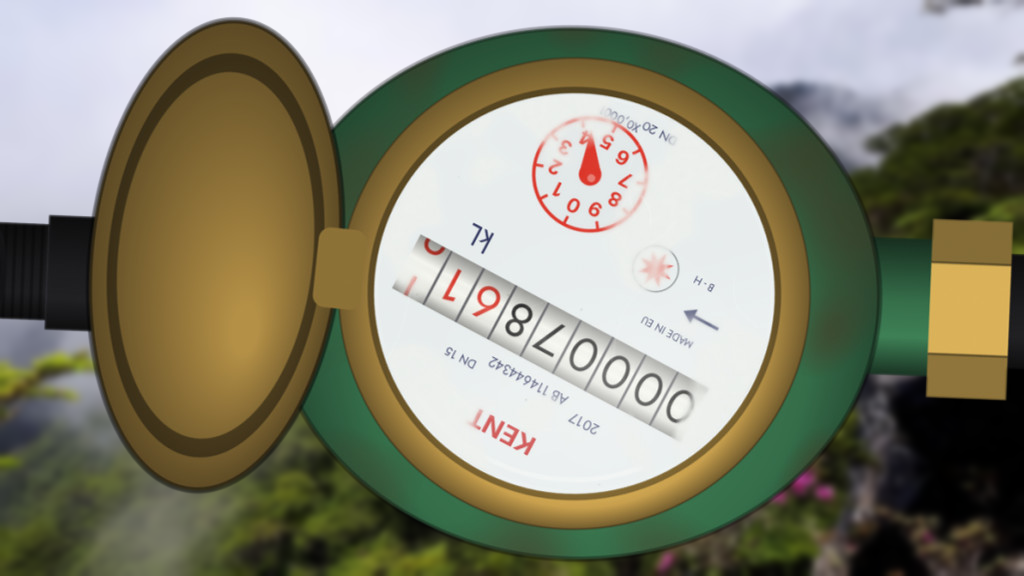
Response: 78.6114 kL
